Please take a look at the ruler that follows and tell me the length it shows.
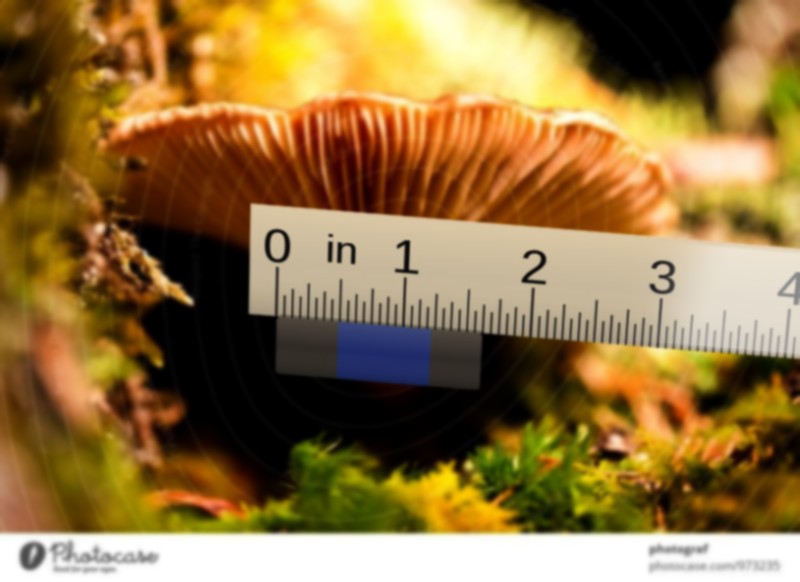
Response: 1.625 in
